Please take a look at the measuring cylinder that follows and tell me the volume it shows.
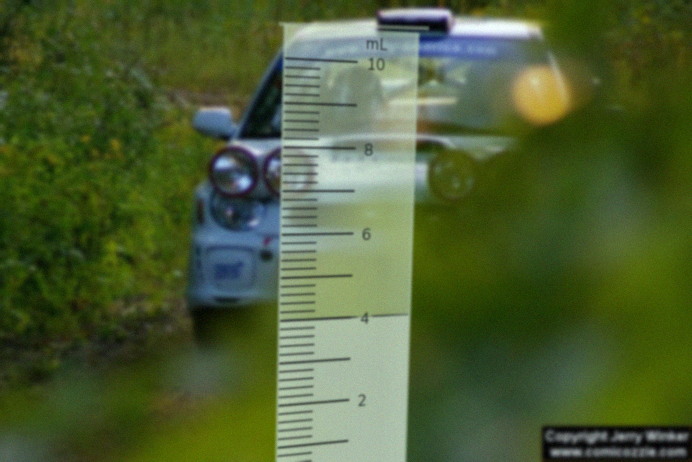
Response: 4 mL
